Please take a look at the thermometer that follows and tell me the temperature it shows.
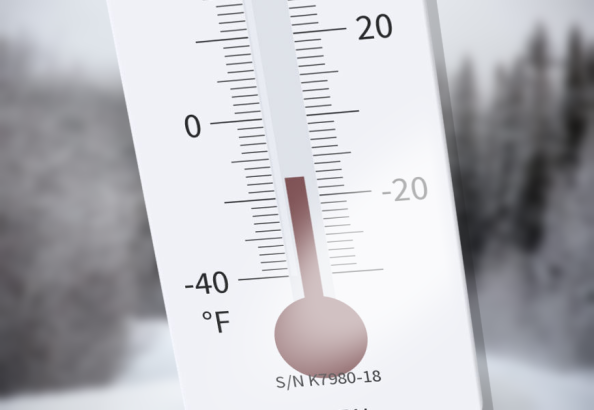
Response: -15 °F
